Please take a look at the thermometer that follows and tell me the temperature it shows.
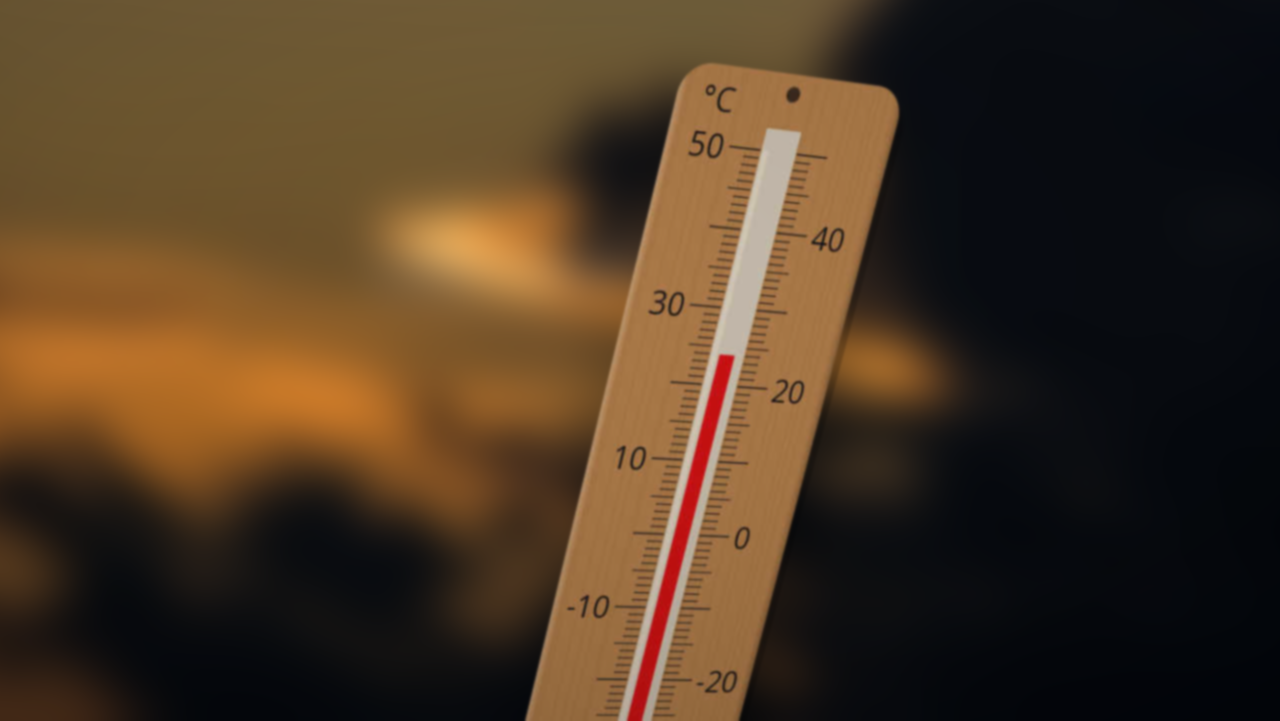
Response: 24 °C
